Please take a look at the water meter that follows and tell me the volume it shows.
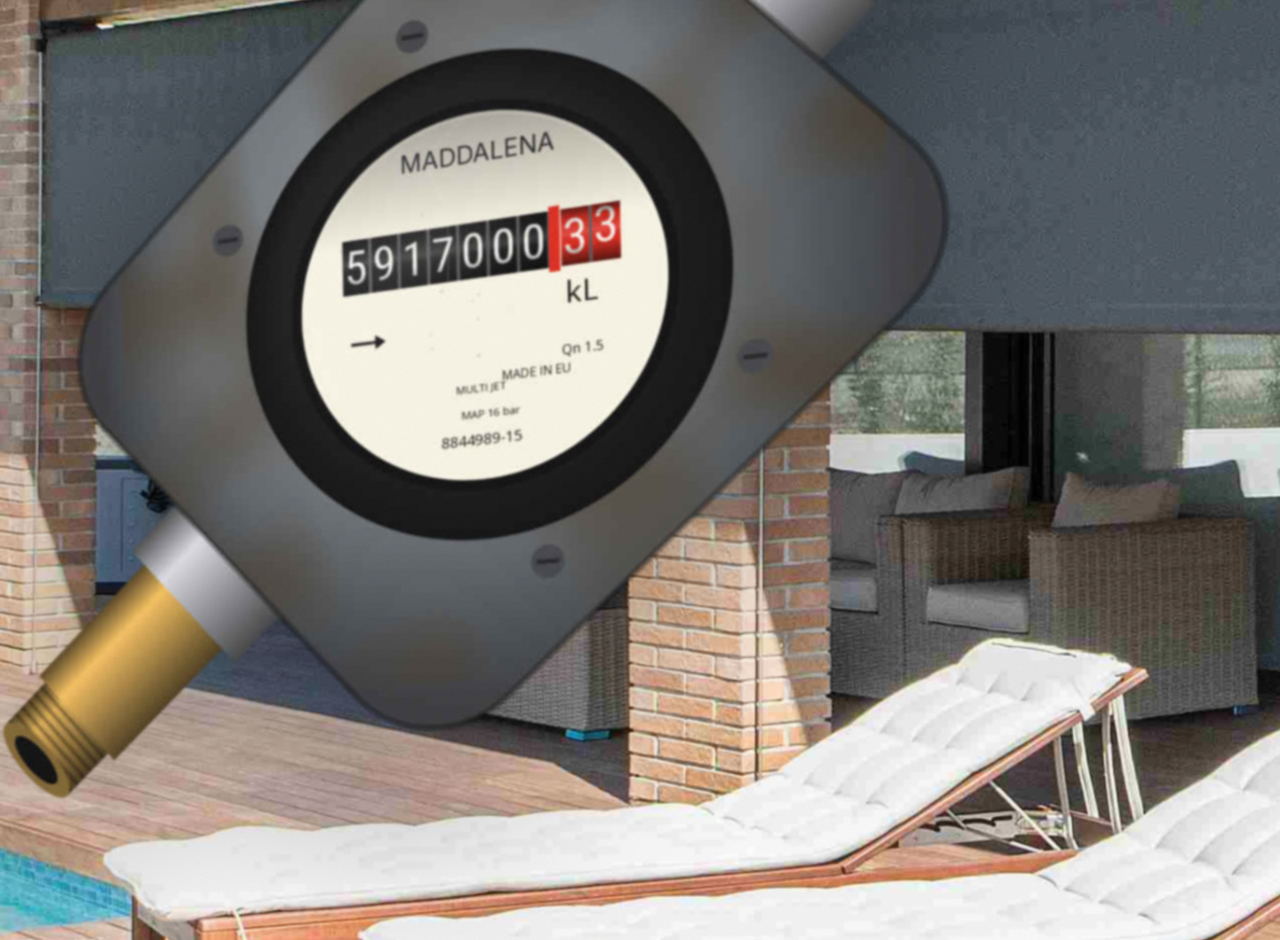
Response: 5917000.33 kL
